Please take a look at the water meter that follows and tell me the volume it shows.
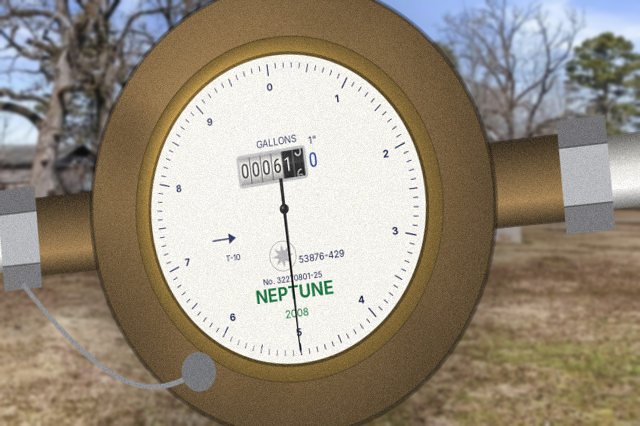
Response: 6155.0 gal
